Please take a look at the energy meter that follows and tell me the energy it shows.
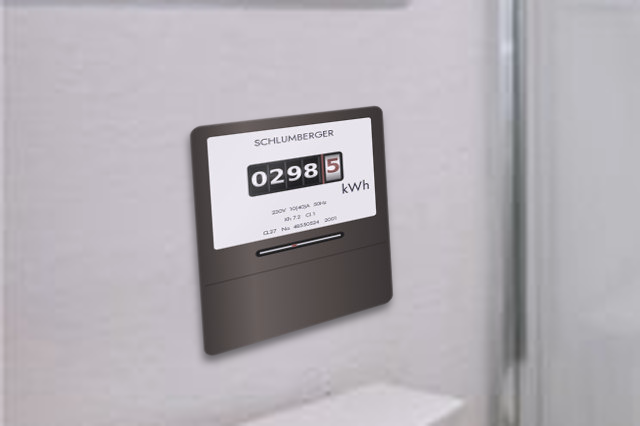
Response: 298.5 kWh
